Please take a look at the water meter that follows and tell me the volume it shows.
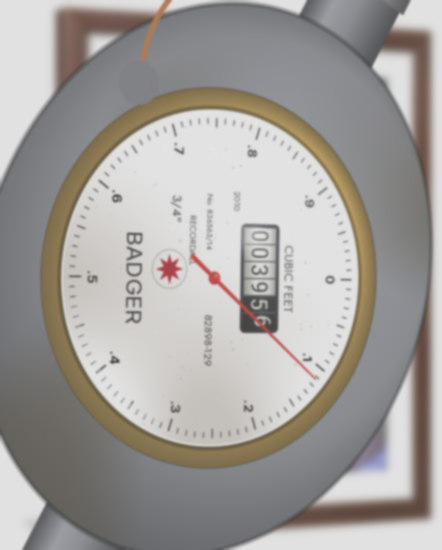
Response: 3956.11 ft³
